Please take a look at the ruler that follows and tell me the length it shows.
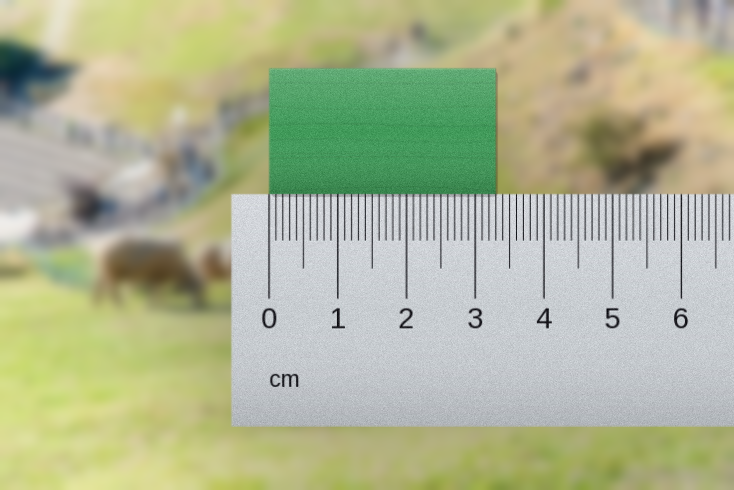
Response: 3.3 cm
